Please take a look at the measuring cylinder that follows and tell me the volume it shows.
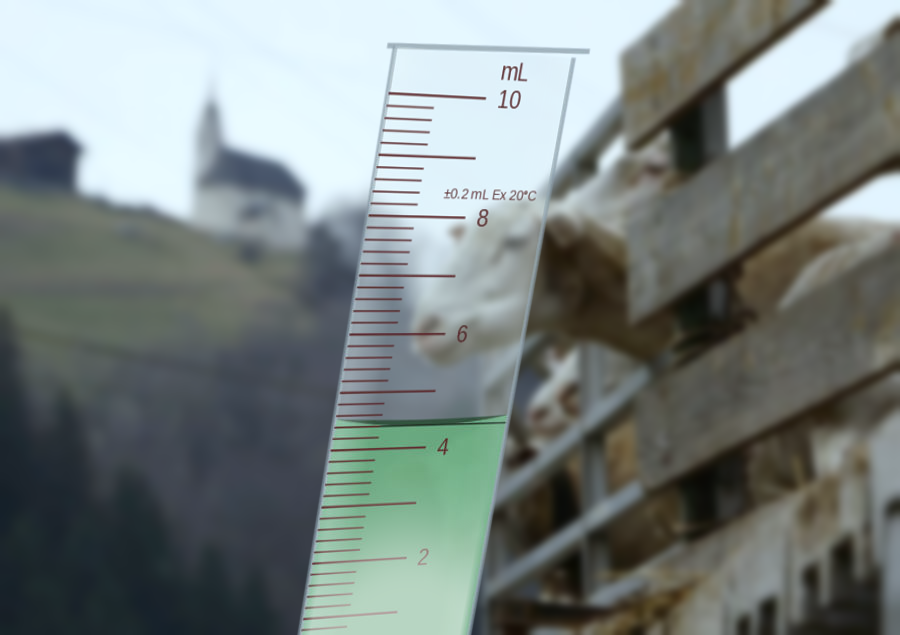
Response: 4.4 mL
